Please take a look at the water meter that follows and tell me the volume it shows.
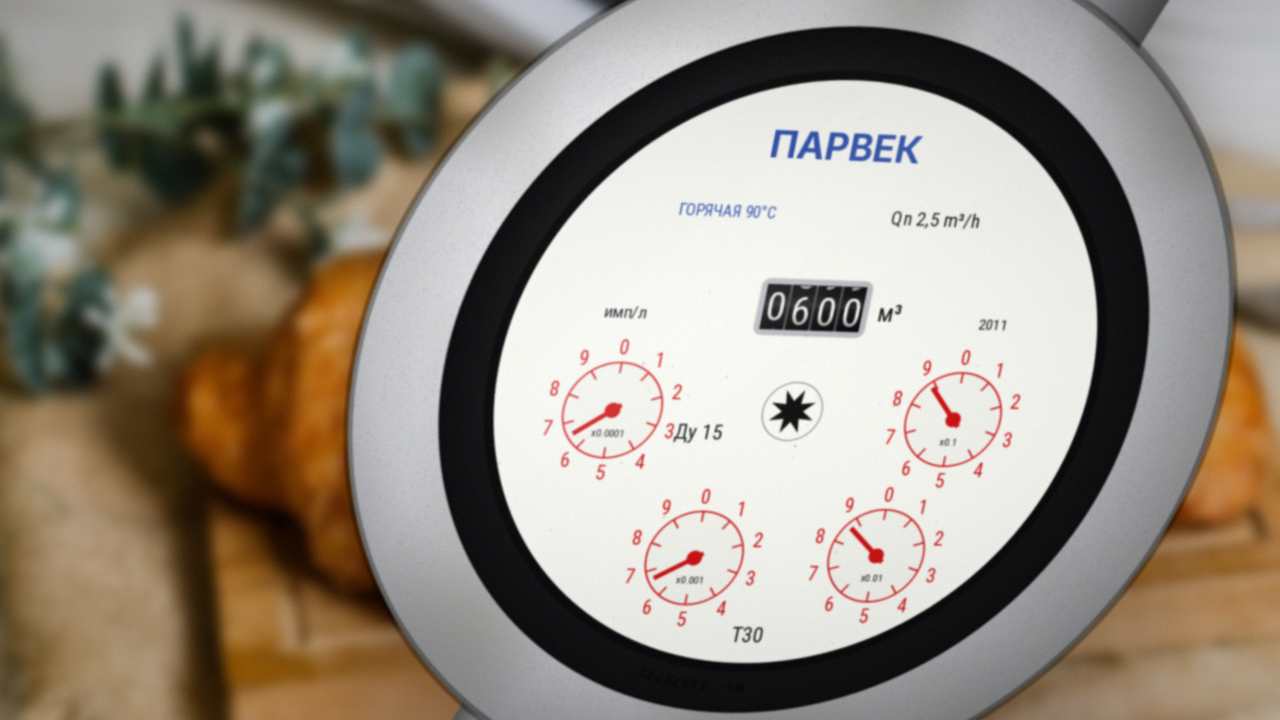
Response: 599.8866 m³
